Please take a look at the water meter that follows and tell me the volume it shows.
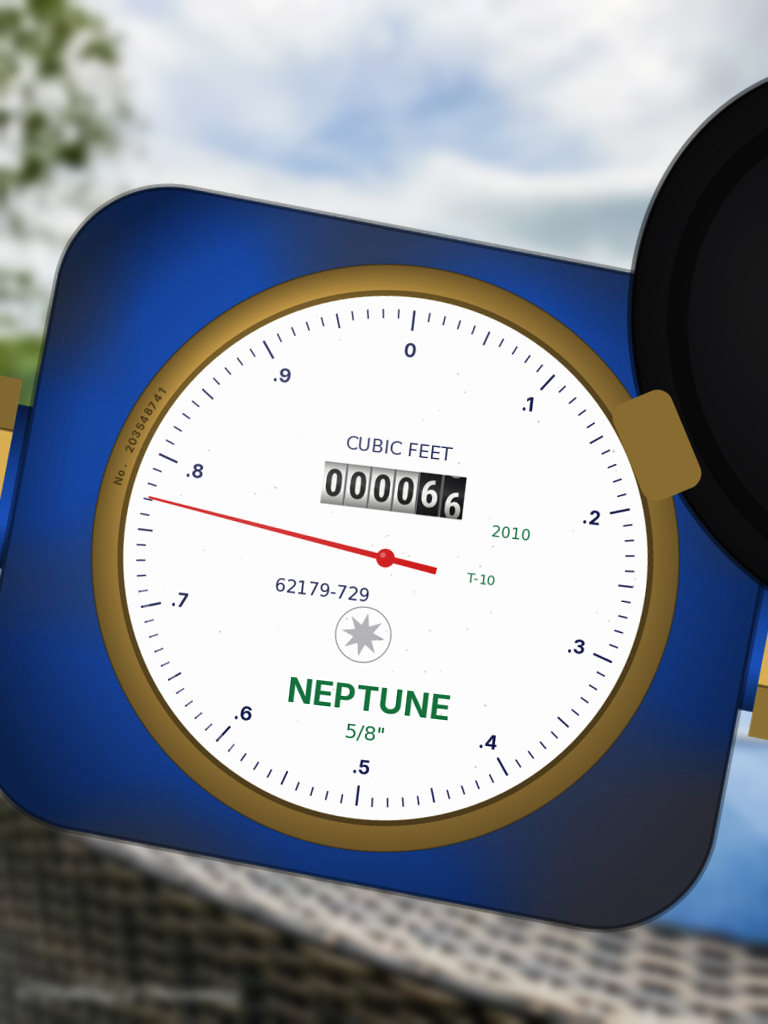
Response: 65.77 ft³
